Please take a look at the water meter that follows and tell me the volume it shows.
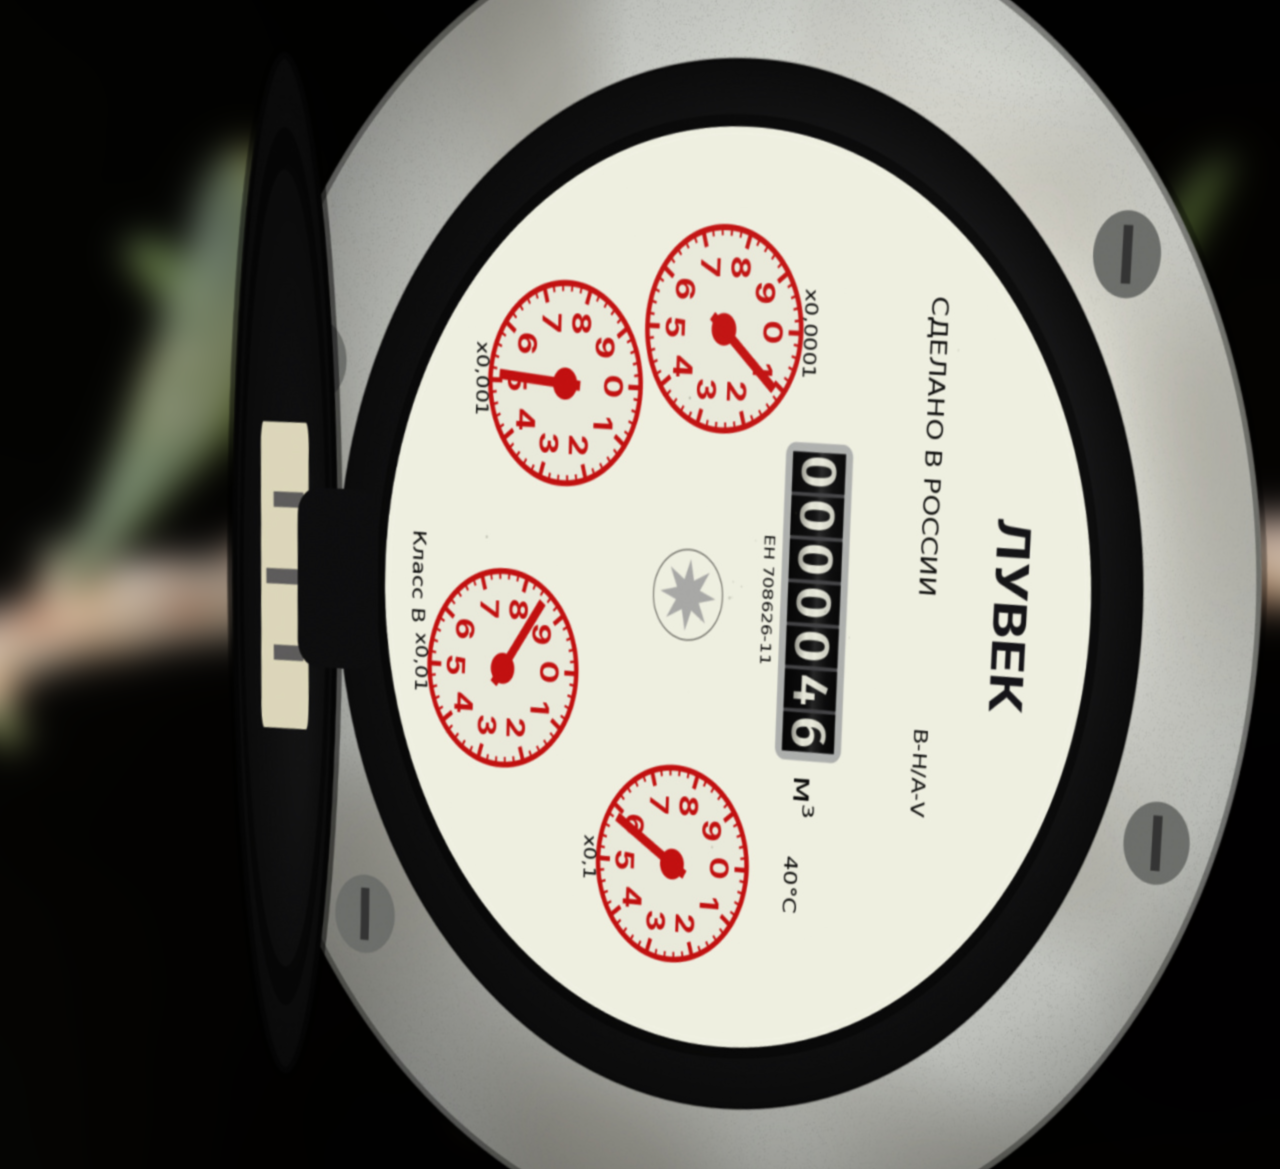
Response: 46.5851 m³
